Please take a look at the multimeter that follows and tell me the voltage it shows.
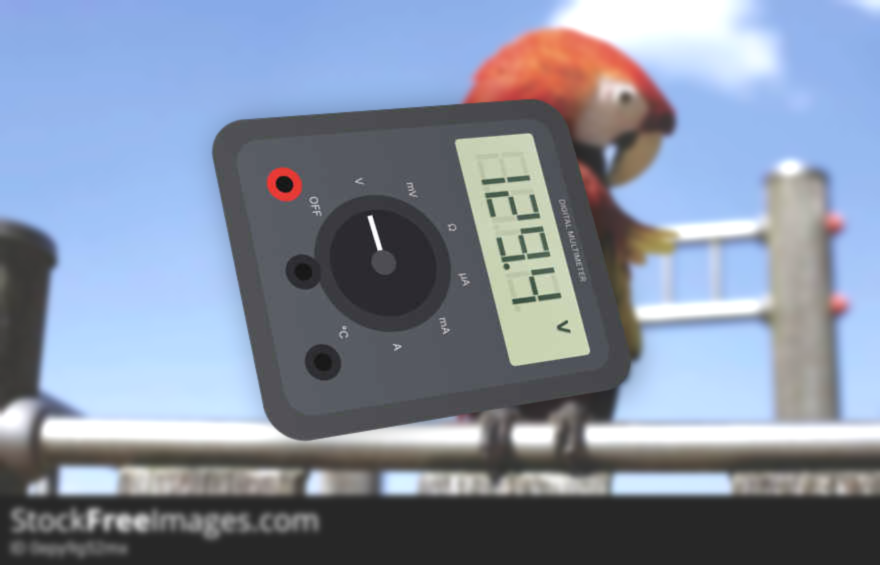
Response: 129.4 V
